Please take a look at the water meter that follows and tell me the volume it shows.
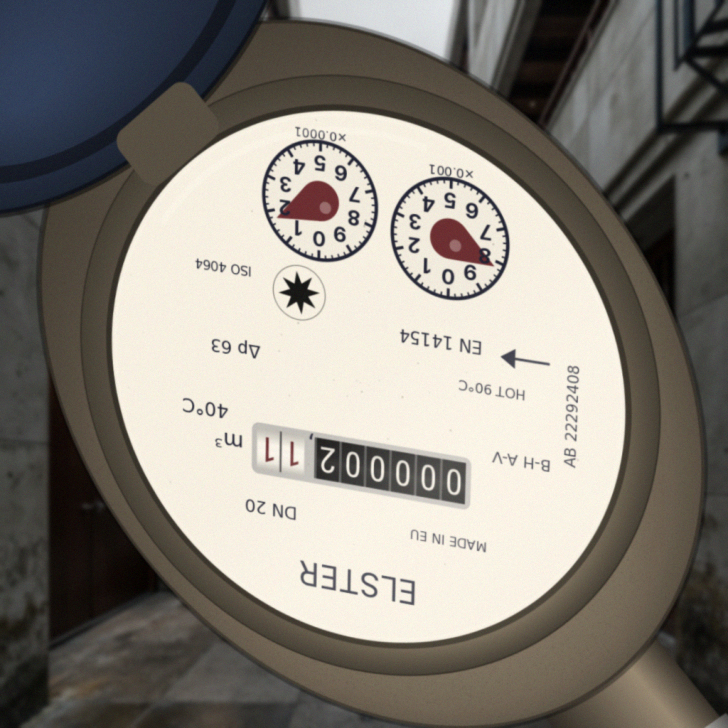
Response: 2.1181 m³
